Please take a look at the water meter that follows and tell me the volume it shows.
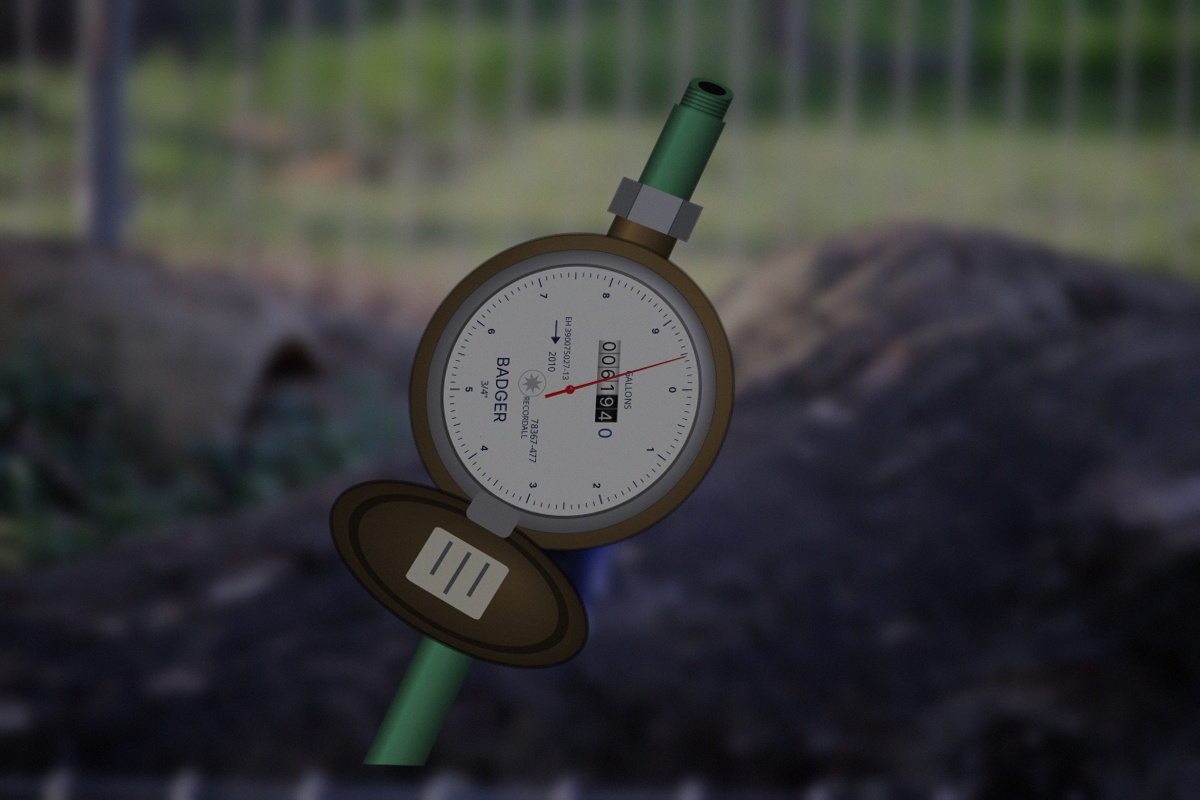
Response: 61939.5 gal
